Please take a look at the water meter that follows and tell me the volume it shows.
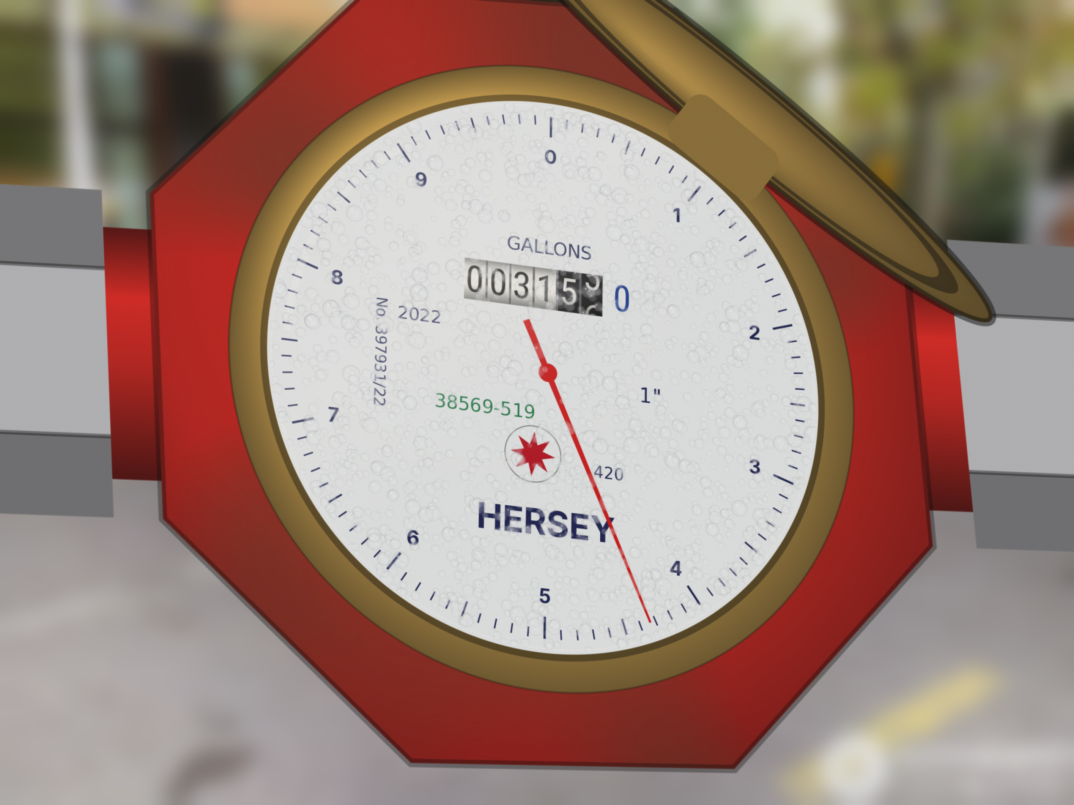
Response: 31554.3 gal
